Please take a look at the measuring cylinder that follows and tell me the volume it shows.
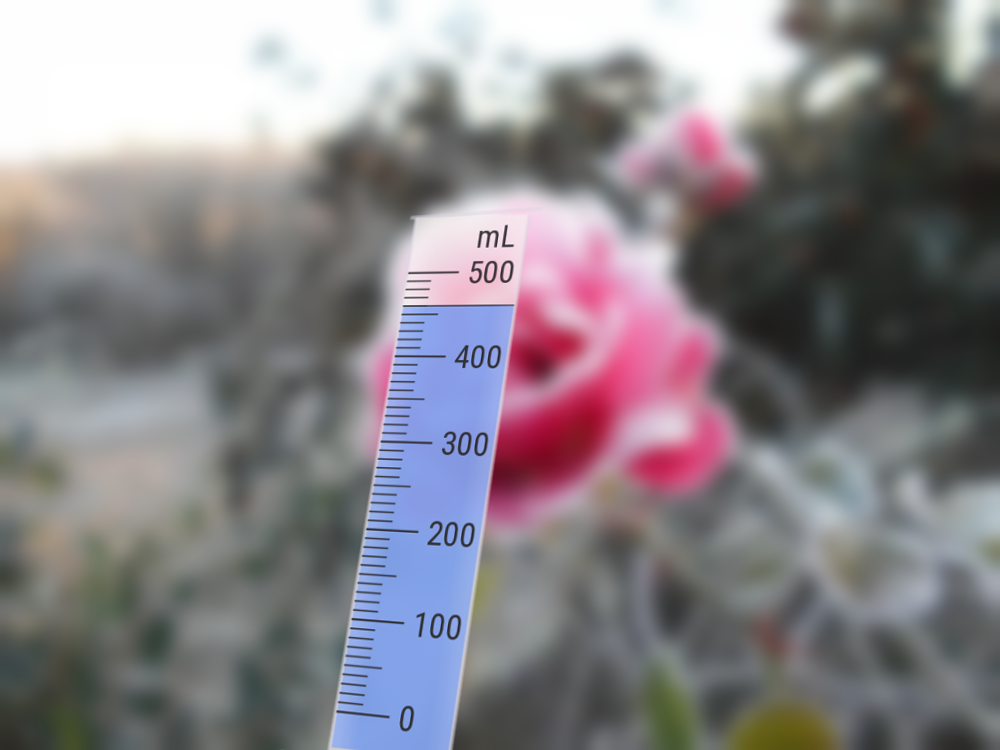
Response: 460 mL
